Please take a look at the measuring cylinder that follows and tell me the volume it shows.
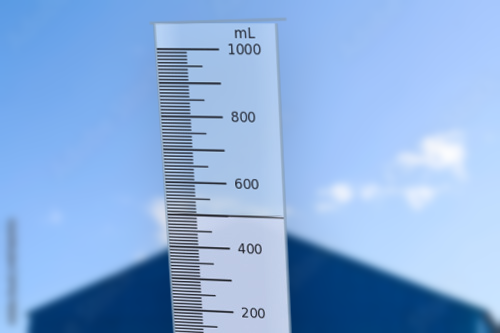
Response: 500 mL
